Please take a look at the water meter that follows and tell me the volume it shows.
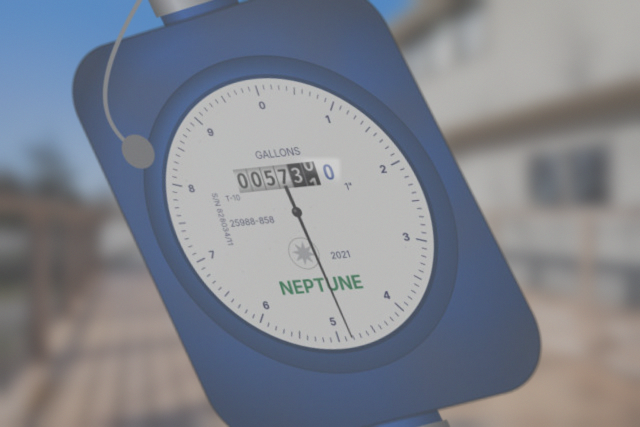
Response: 57304.8 gal
